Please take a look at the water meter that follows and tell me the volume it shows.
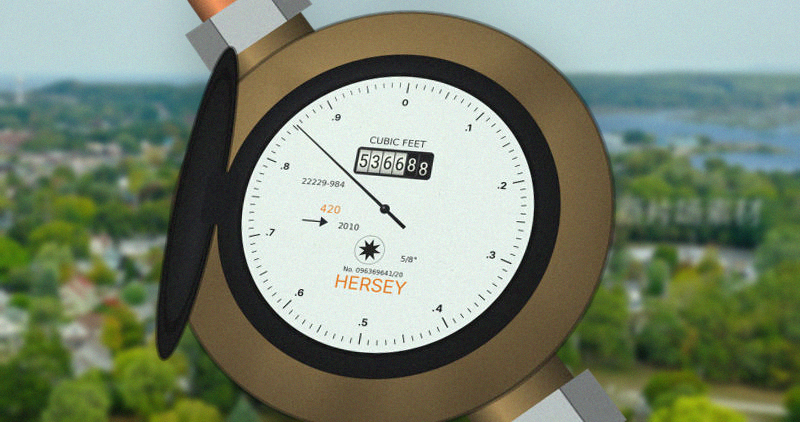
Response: 536687.85 ft³
